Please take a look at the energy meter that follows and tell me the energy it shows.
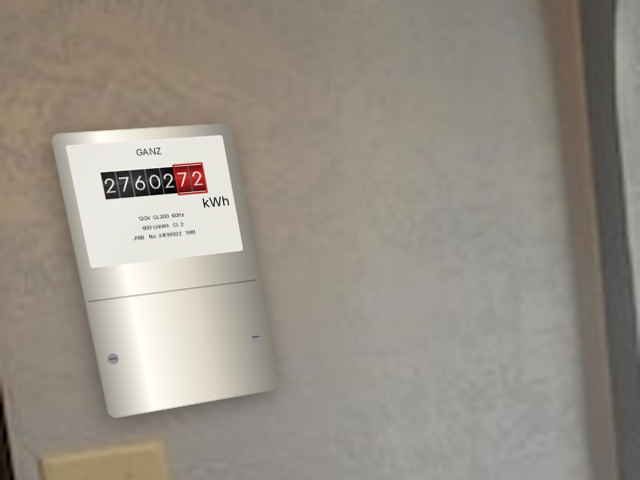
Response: 27602.72 kWh
